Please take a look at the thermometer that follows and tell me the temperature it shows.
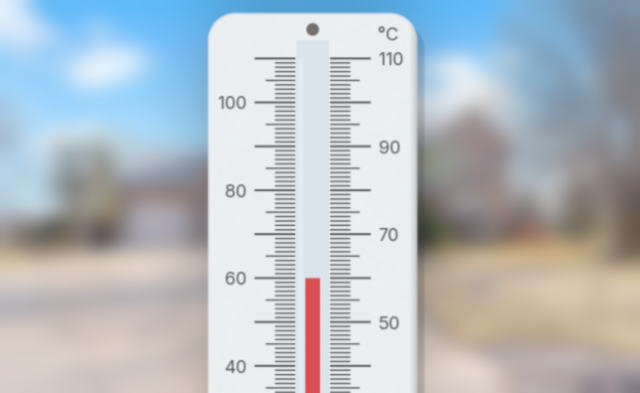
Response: 60 °C
